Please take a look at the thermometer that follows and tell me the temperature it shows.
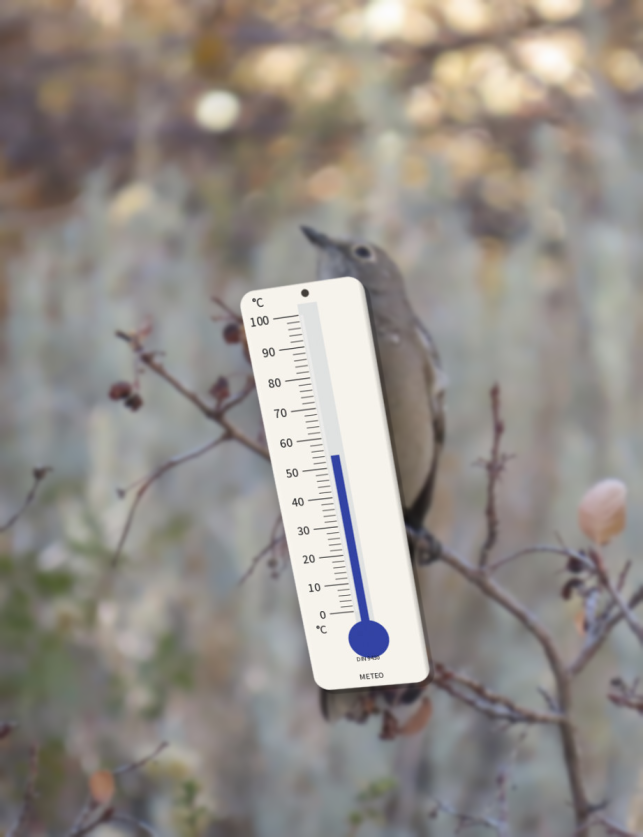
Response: 54 °C
